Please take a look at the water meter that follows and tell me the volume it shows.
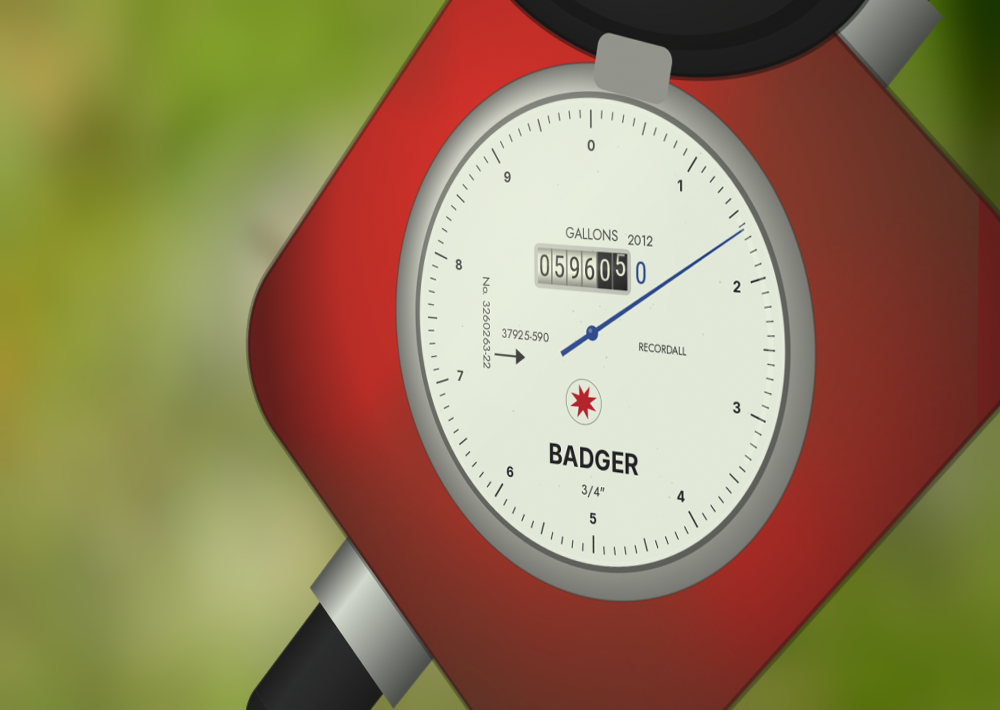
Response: 596051.6 gal
